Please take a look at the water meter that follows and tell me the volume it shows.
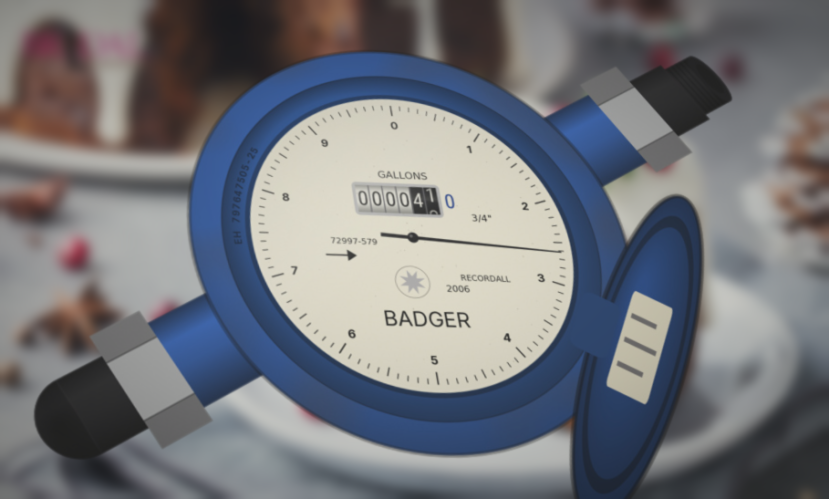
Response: 412.6 gal
